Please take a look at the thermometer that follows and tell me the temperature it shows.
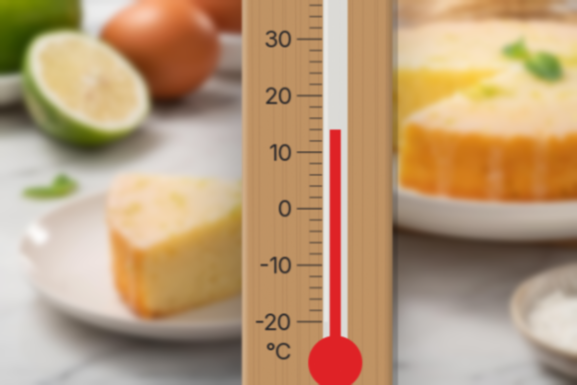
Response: 14 °C
